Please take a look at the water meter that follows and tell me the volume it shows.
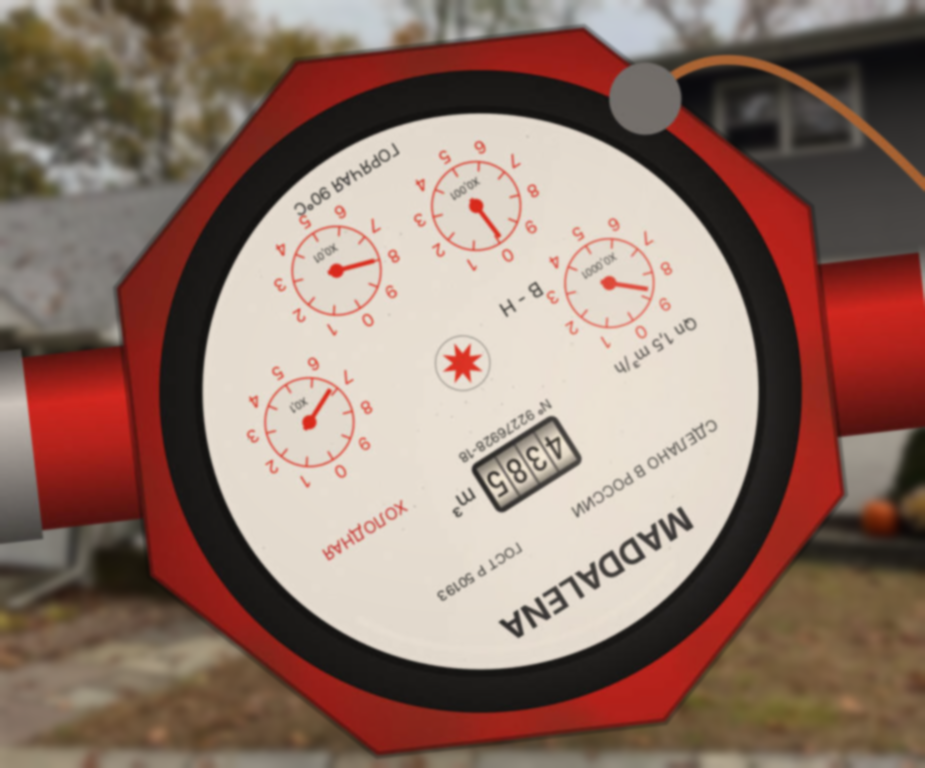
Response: 4385.6798 m³
